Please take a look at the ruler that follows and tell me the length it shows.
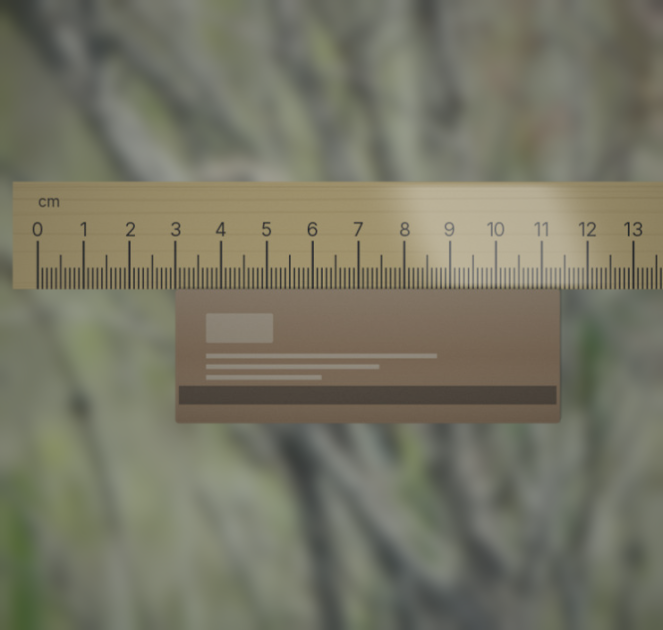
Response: 8.4 cm
